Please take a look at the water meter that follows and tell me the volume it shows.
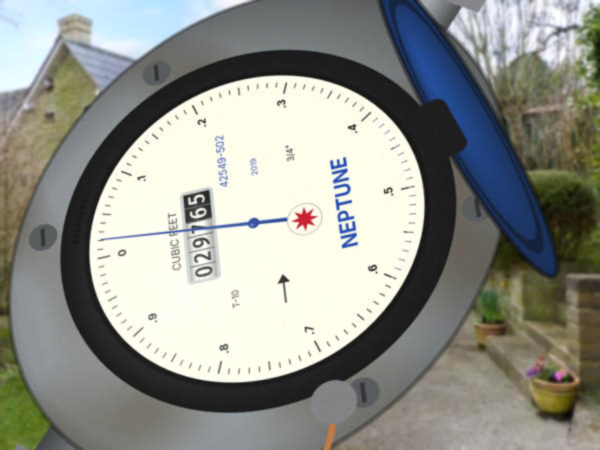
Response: 29765.02 ft³
